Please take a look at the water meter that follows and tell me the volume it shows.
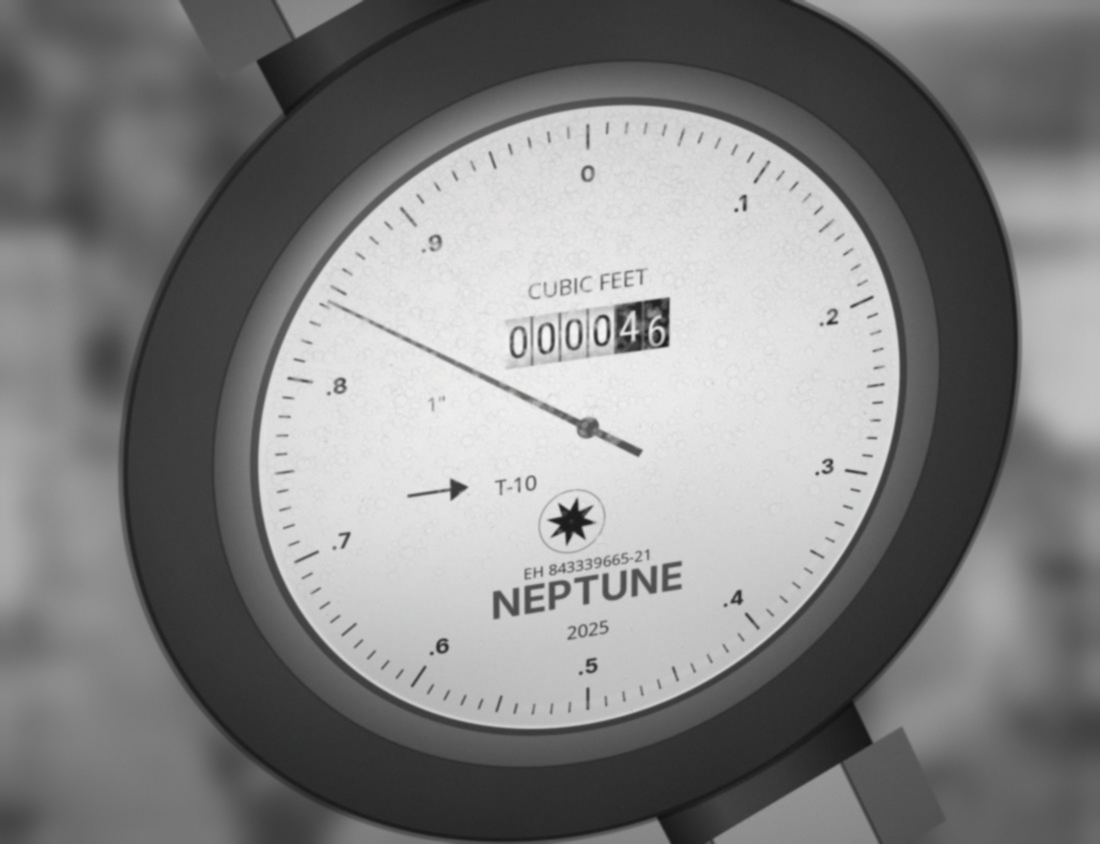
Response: 45.84 ft³
